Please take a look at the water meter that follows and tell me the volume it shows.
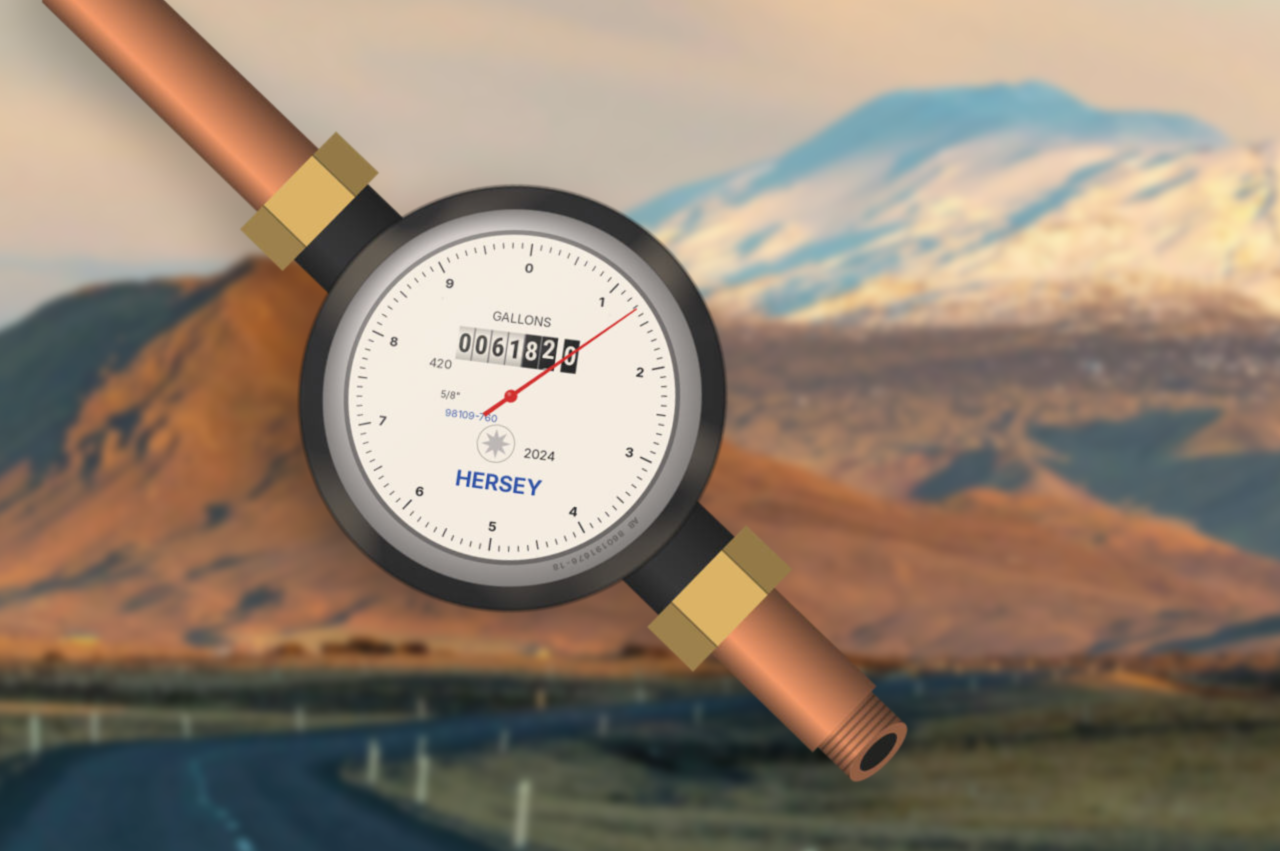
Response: 61821.3 gal
